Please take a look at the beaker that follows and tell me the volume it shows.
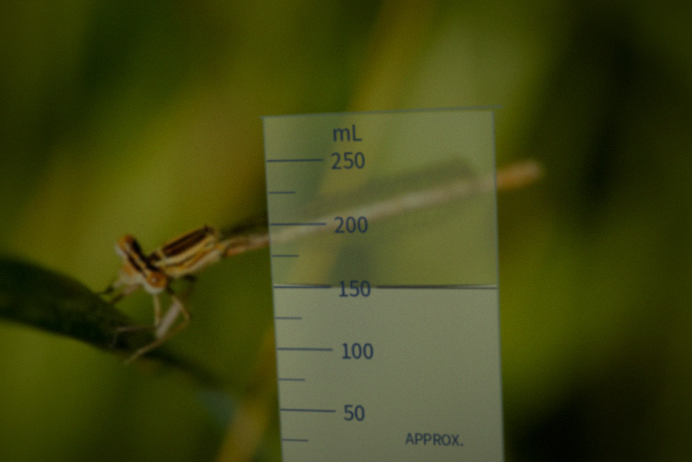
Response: 150 mL
